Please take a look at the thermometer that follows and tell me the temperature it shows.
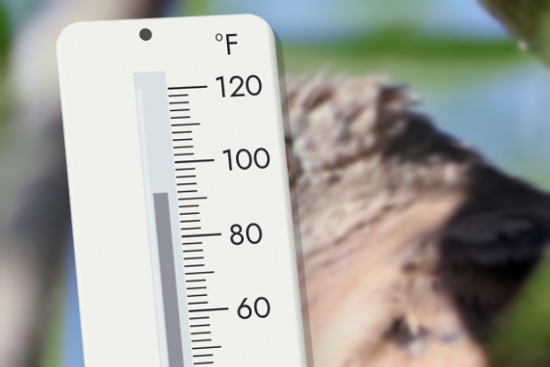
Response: 92 °F
